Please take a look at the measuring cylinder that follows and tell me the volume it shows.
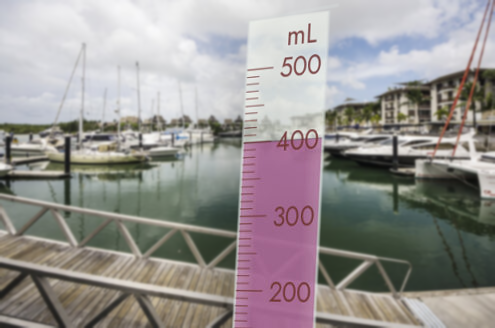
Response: 400 mL
